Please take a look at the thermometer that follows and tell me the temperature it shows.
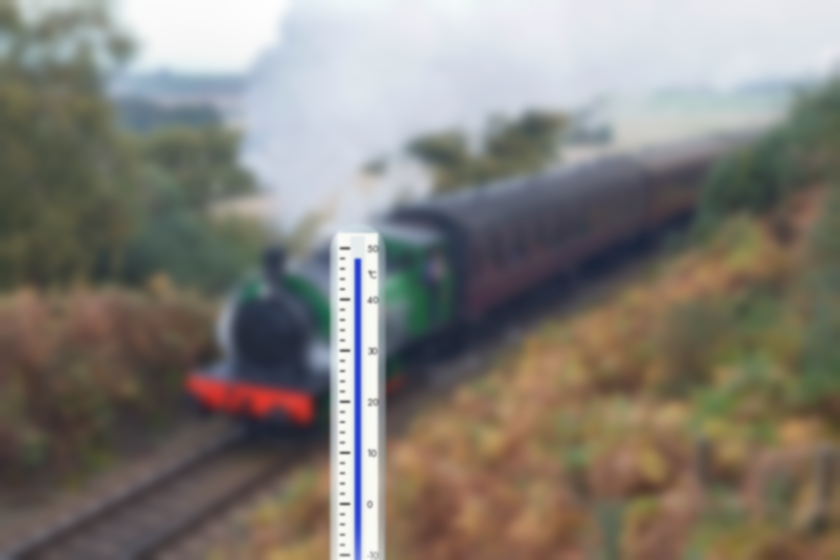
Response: 48 °C
